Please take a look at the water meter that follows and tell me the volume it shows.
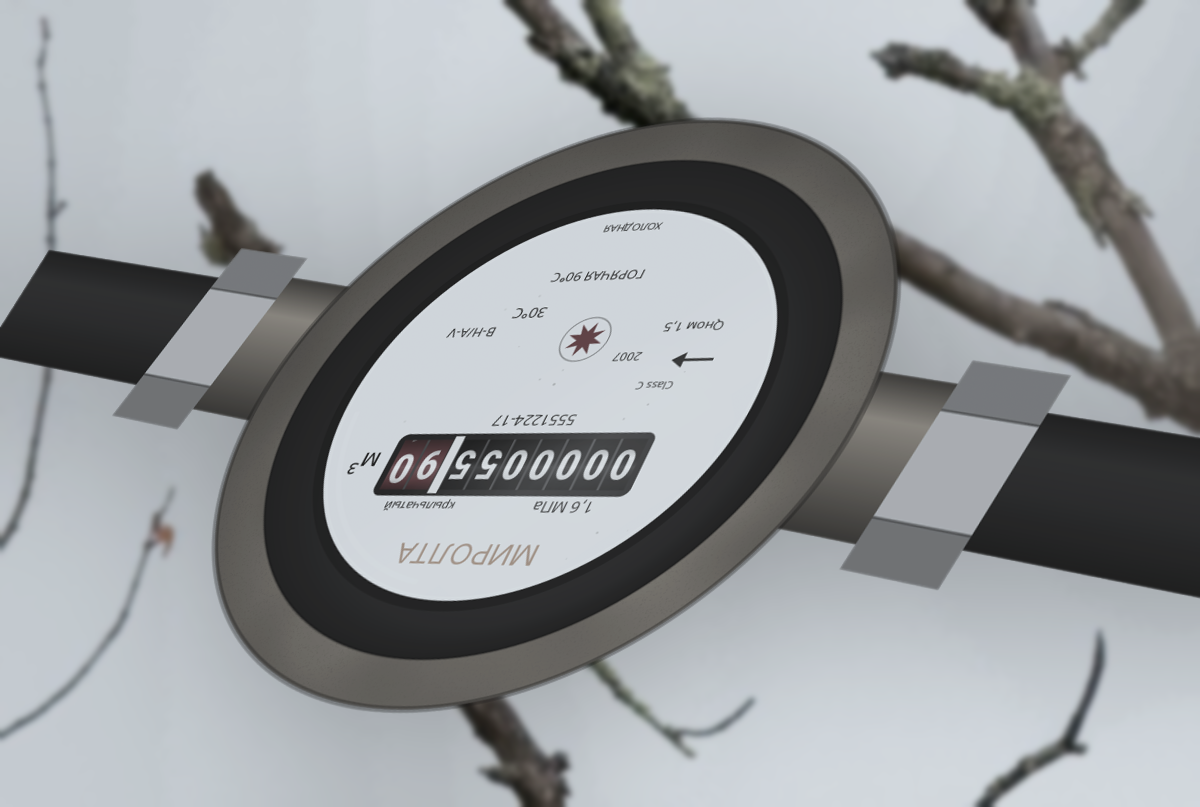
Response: 55.90 m³
